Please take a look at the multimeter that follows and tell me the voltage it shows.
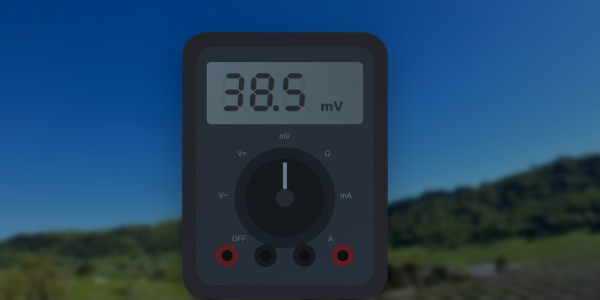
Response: 38.5 mV
